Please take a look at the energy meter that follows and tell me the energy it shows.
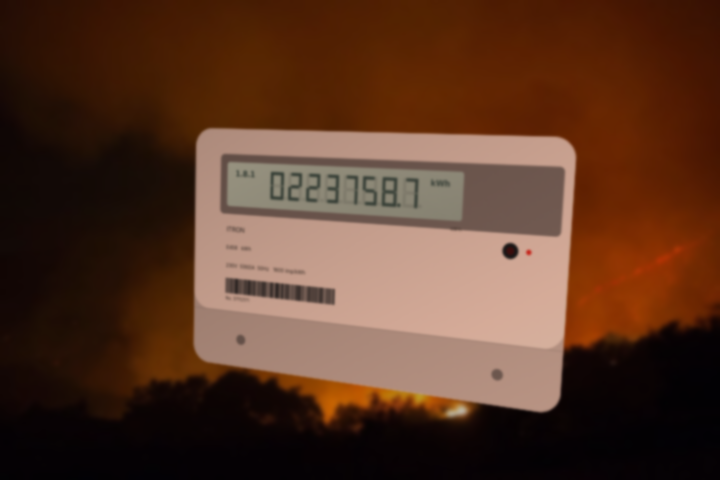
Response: 223758.7 kWh
